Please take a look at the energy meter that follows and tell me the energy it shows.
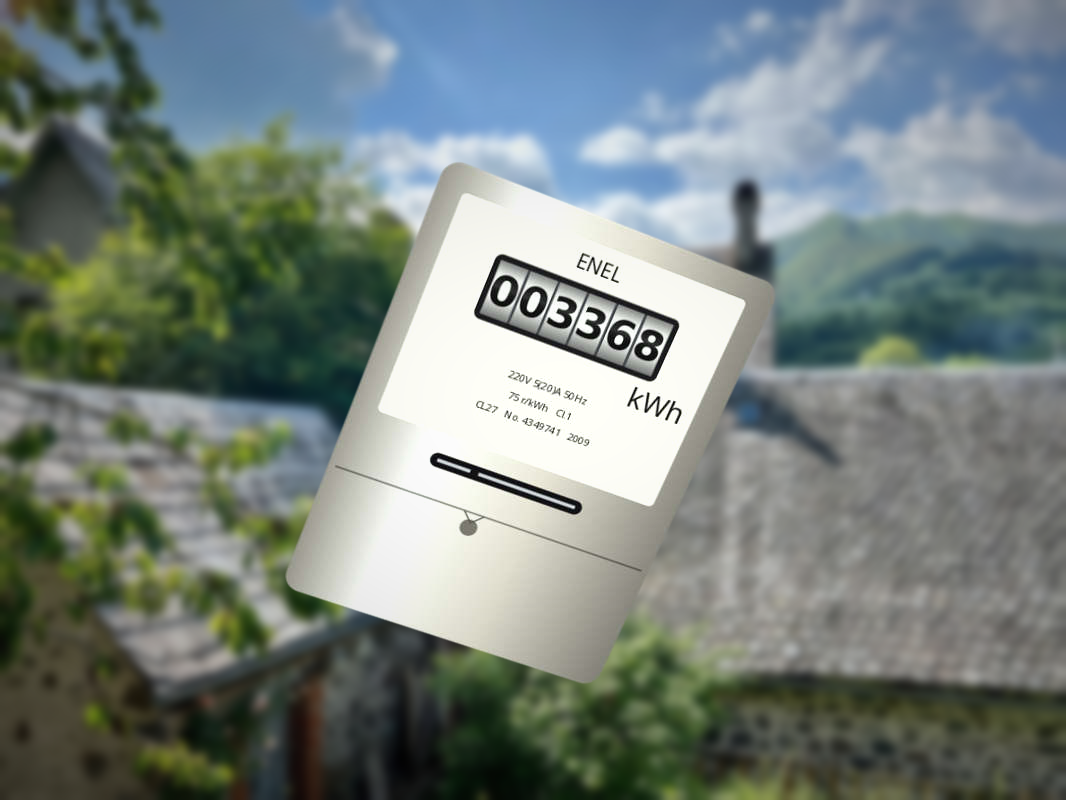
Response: 3368 kWh
